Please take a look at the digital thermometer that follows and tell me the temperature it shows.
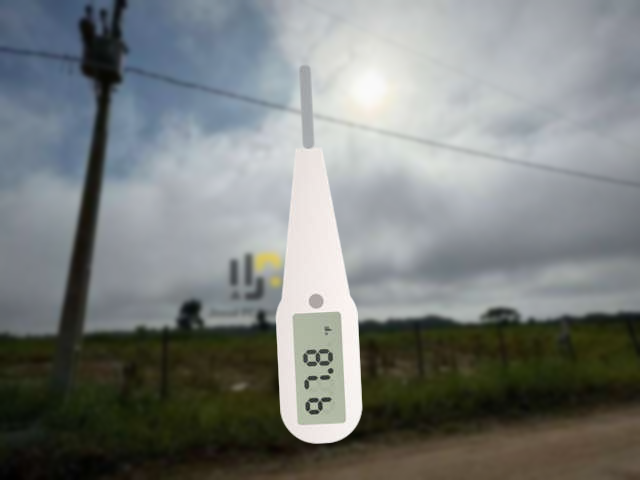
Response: 97.8 °F
